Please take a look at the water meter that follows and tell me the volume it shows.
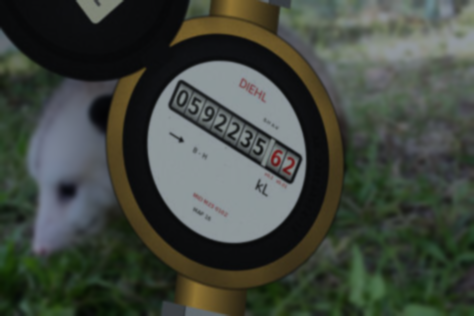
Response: 592235.62 kL
